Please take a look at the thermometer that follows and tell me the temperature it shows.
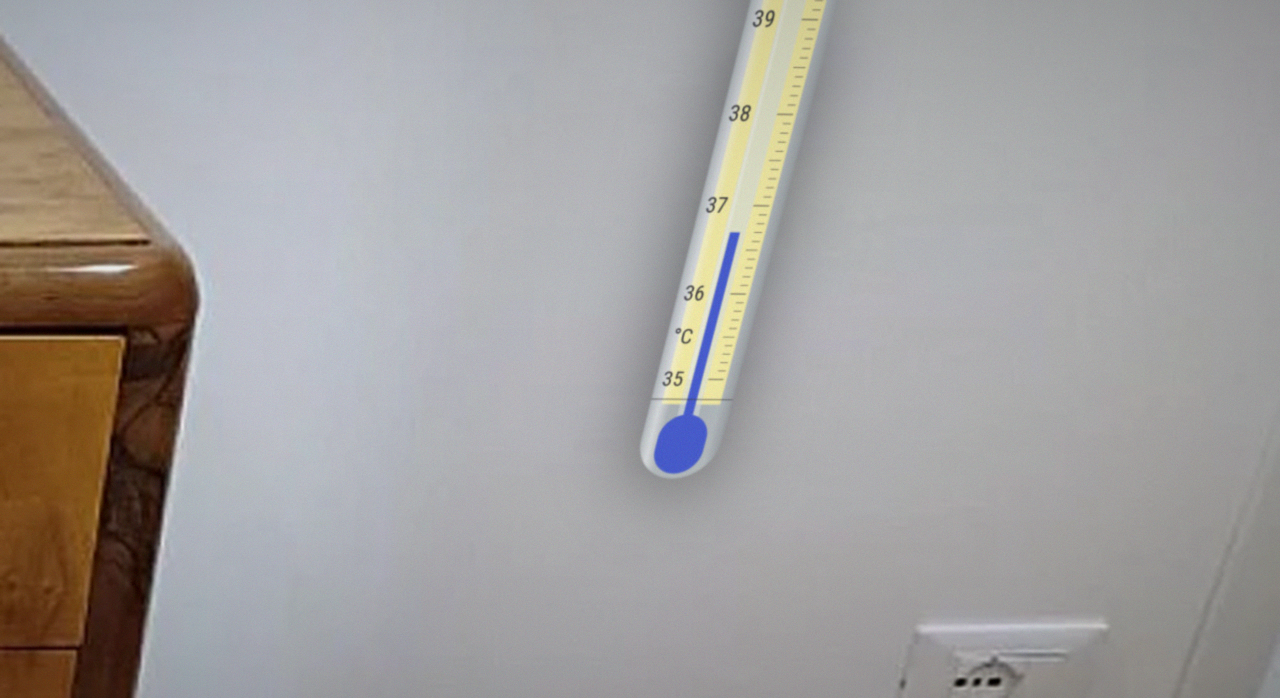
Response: 36.7 °C
